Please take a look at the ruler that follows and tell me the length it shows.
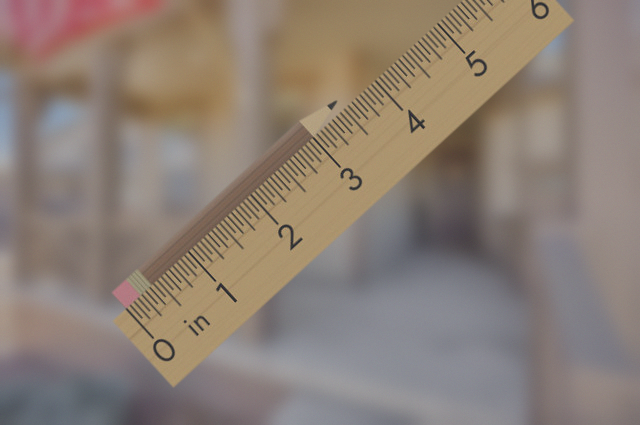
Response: 3.5 in
